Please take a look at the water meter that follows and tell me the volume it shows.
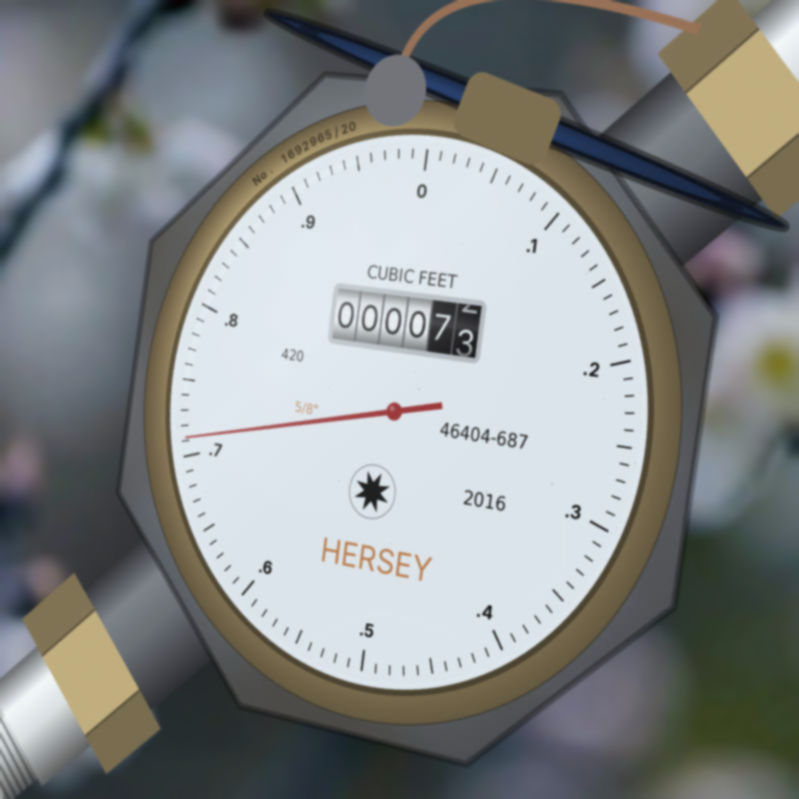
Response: 72.71 ft³
